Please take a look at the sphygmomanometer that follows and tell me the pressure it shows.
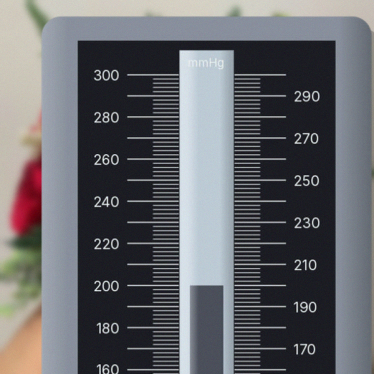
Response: 200 mmHg
